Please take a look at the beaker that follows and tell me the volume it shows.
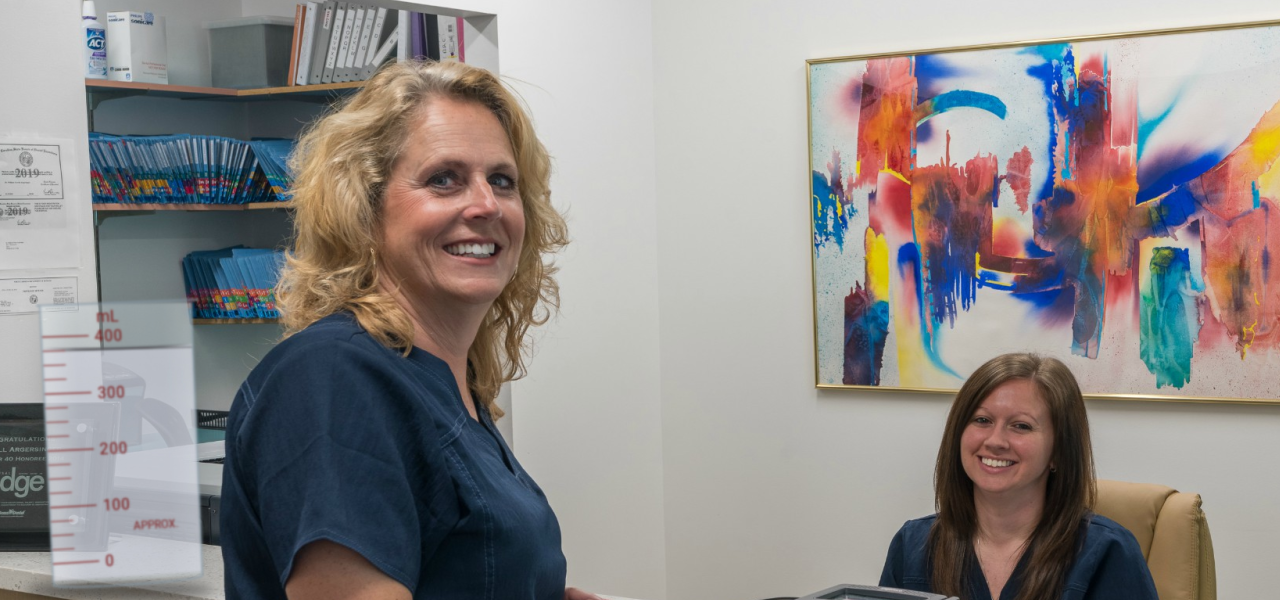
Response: 375 mL
